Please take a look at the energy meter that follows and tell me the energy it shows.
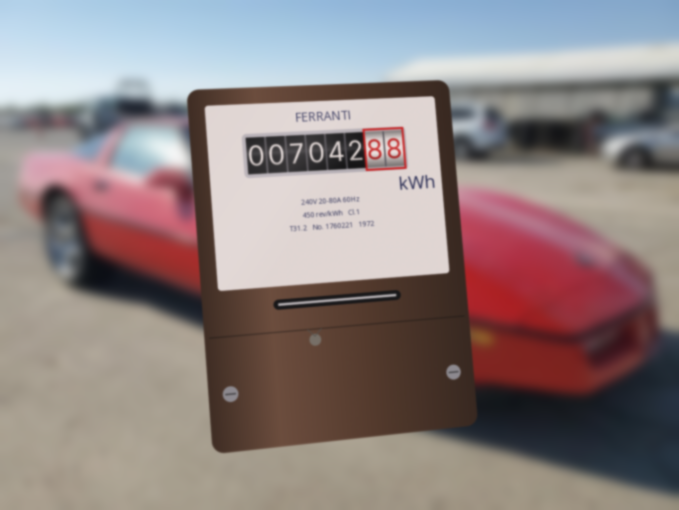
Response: 7042.88 kWh
